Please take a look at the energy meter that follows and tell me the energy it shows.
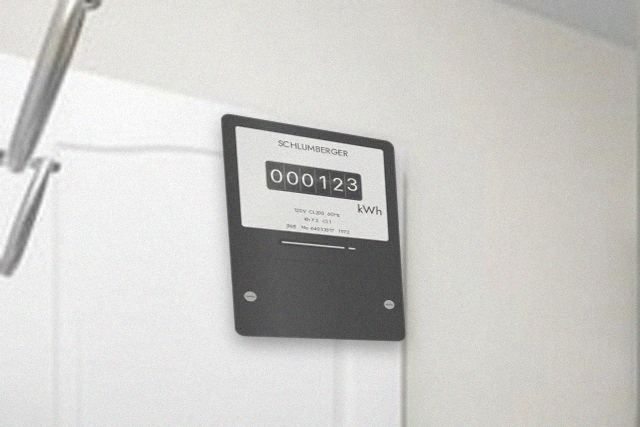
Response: 123 kWh
